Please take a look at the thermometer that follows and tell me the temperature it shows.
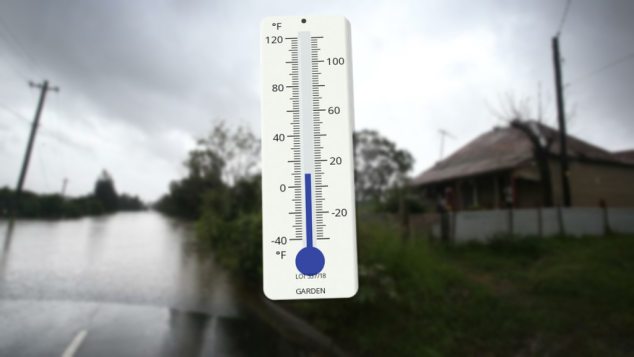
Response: 10 °F
